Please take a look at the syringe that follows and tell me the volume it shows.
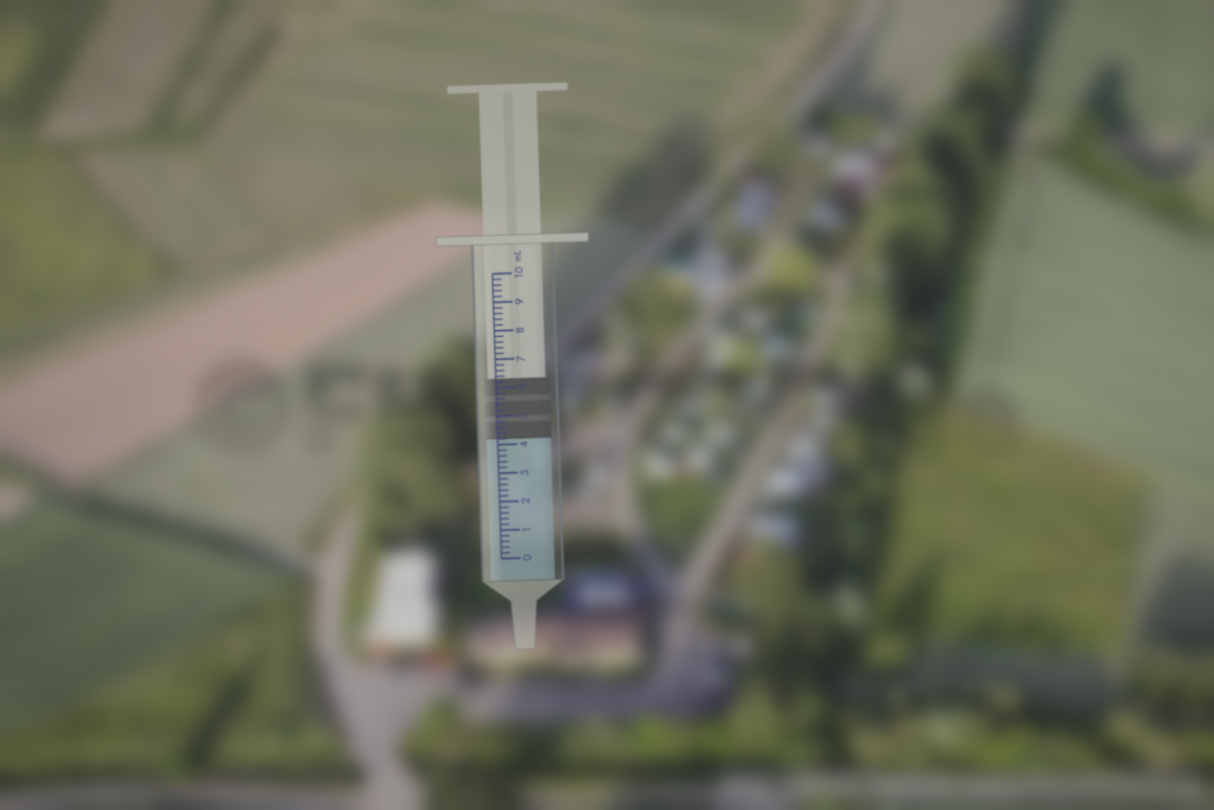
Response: 4.2 mL
